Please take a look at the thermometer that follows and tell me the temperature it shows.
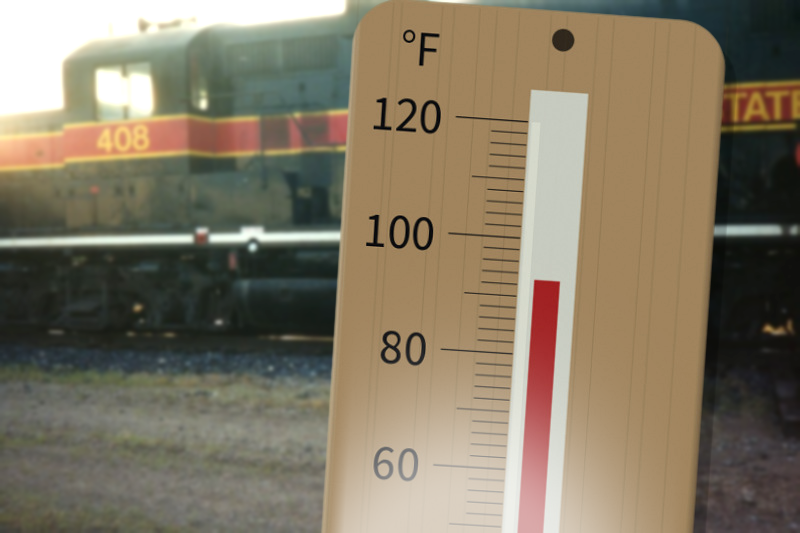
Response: 93 °F
